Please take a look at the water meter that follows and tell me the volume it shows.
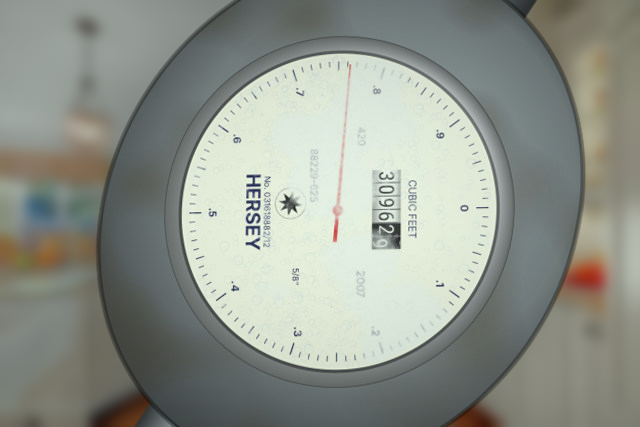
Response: 309628.76 ft³
